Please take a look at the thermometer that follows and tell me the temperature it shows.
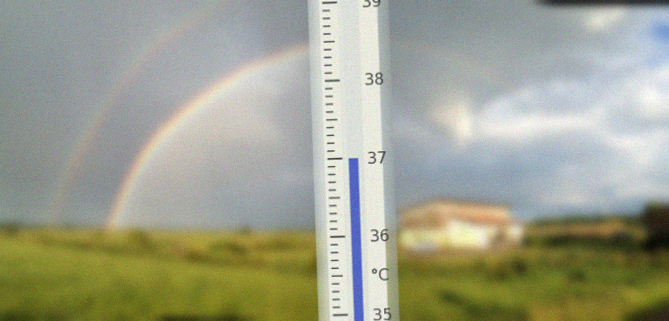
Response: 37 °C
